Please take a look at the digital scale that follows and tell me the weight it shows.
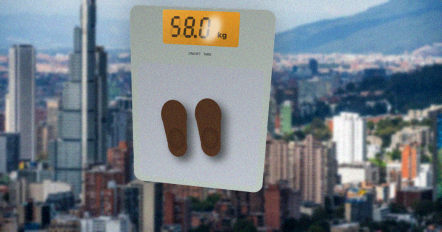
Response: 58.0 kg
